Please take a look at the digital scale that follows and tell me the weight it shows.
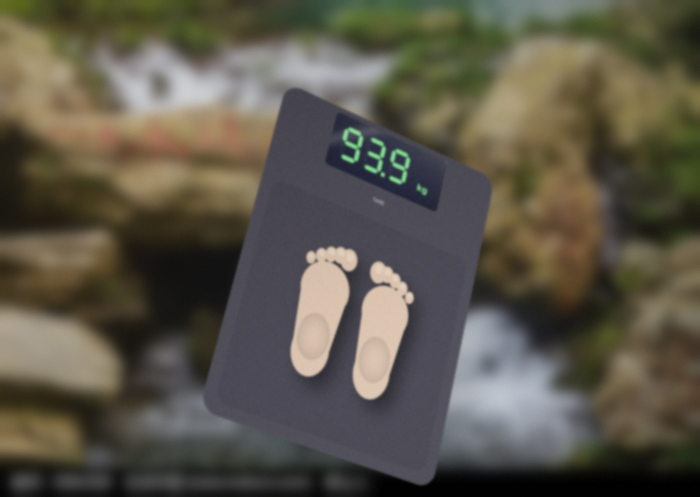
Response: 93.9 kg
